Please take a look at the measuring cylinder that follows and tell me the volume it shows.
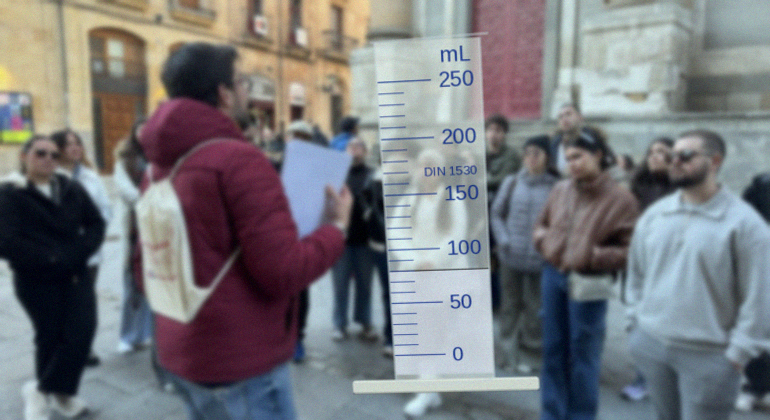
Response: 80 mL
